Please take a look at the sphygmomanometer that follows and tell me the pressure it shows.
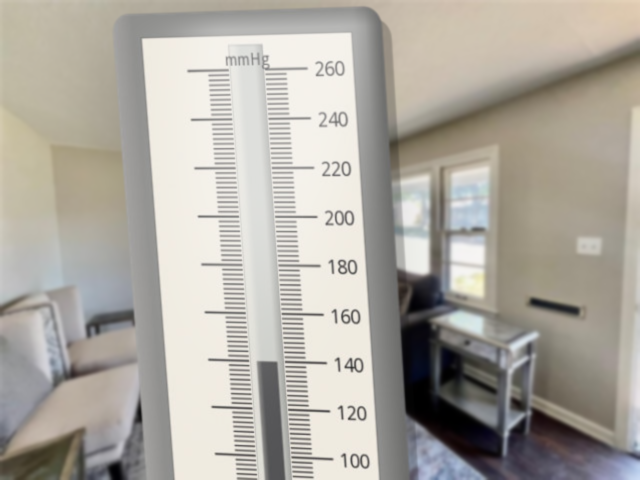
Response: 140 mmHg
